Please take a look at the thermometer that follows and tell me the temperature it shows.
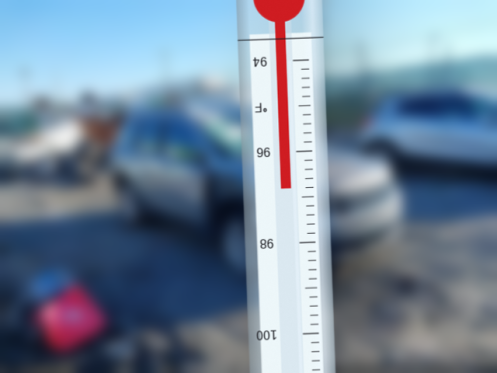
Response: 96.8 °F
